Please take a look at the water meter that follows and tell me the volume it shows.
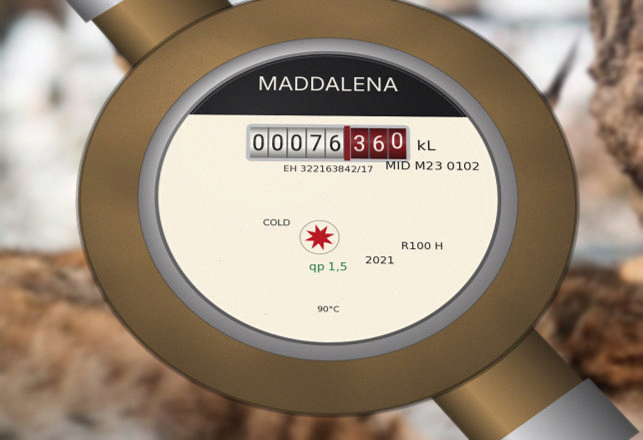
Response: 76.360 kL
